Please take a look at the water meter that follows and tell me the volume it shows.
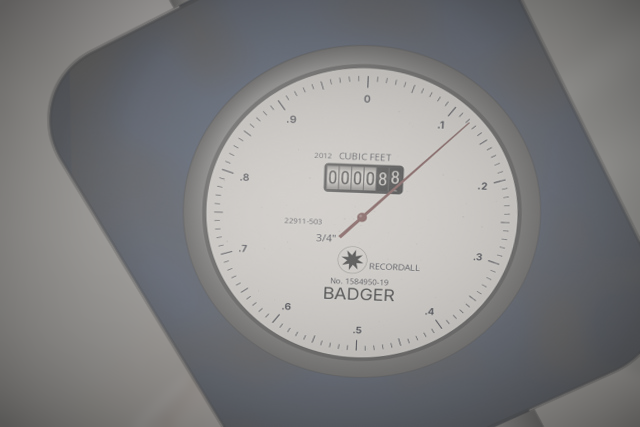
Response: 88.12 ft³
